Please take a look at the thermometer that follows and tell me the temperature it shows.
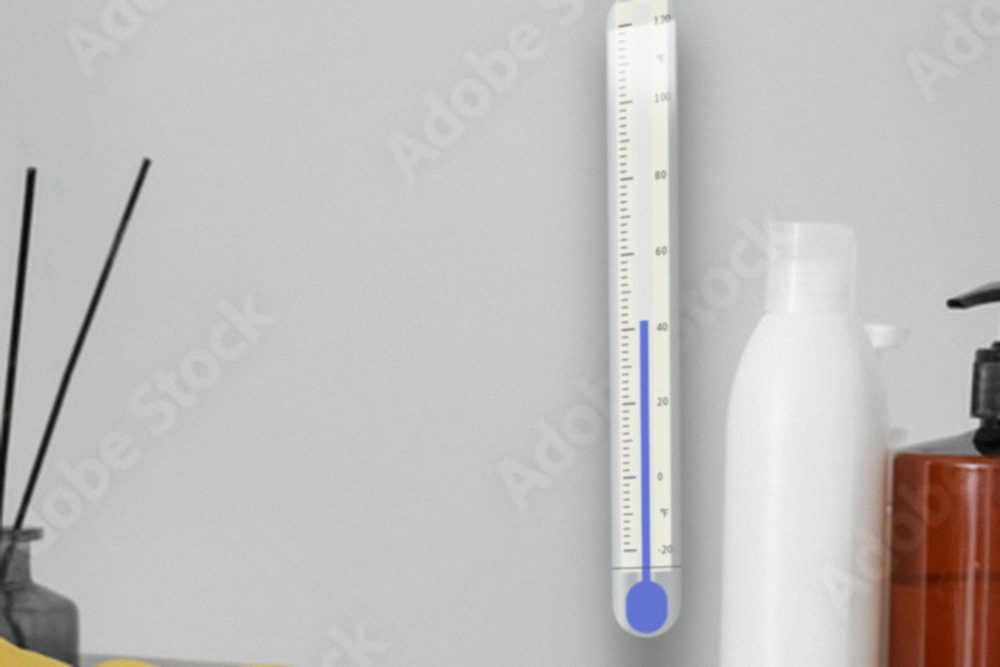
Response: 42 °F
